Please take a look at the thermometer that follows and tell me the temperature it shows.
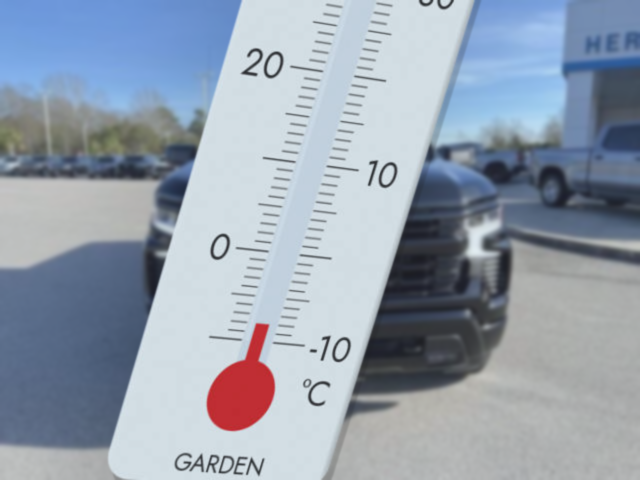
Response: -8 °C
